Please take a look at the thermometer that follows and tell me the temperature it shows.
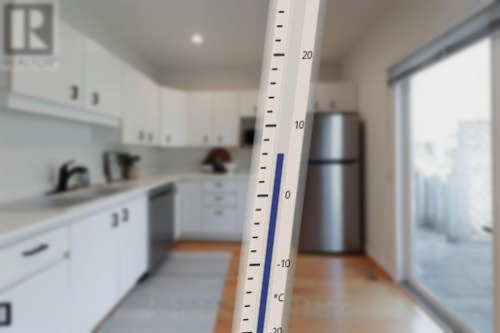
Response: 6 °C
